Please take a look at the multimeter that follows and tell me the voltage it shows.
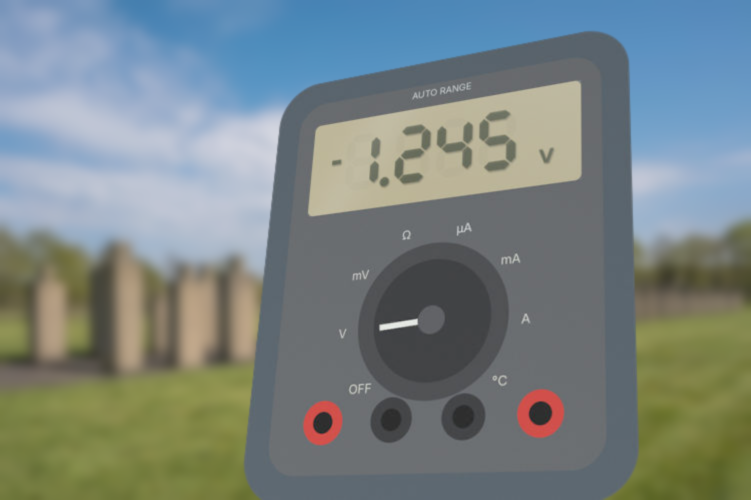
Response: -1.245 V
